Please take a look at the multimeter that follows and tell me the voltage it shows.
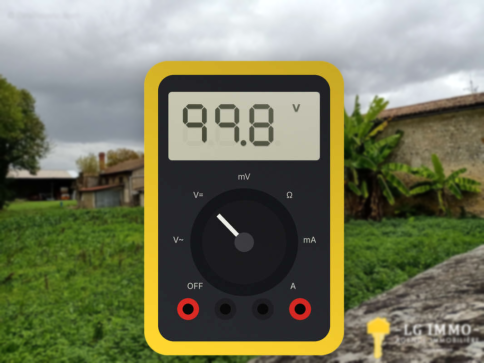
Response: 99.8 V
